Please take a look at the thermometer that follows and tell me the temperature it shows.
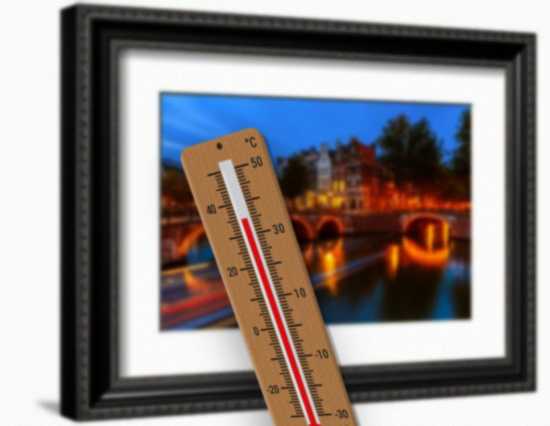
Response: 35 °C
